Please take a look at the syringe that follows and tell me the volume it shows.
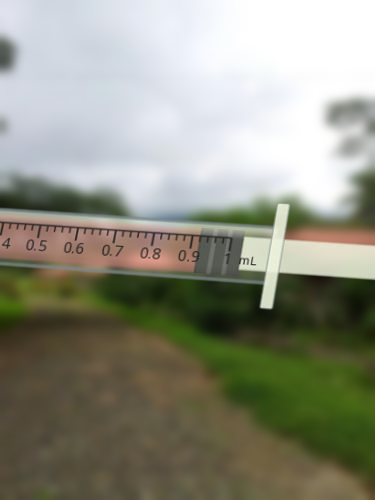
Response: 0.92 mL
